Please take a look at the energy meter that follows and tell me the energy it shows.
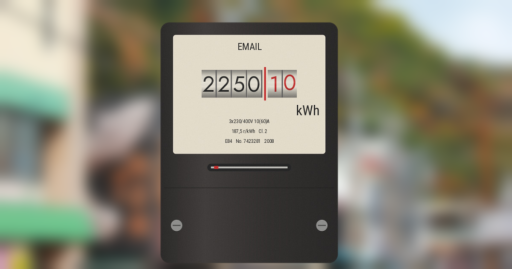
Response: 2250.10 kWh
